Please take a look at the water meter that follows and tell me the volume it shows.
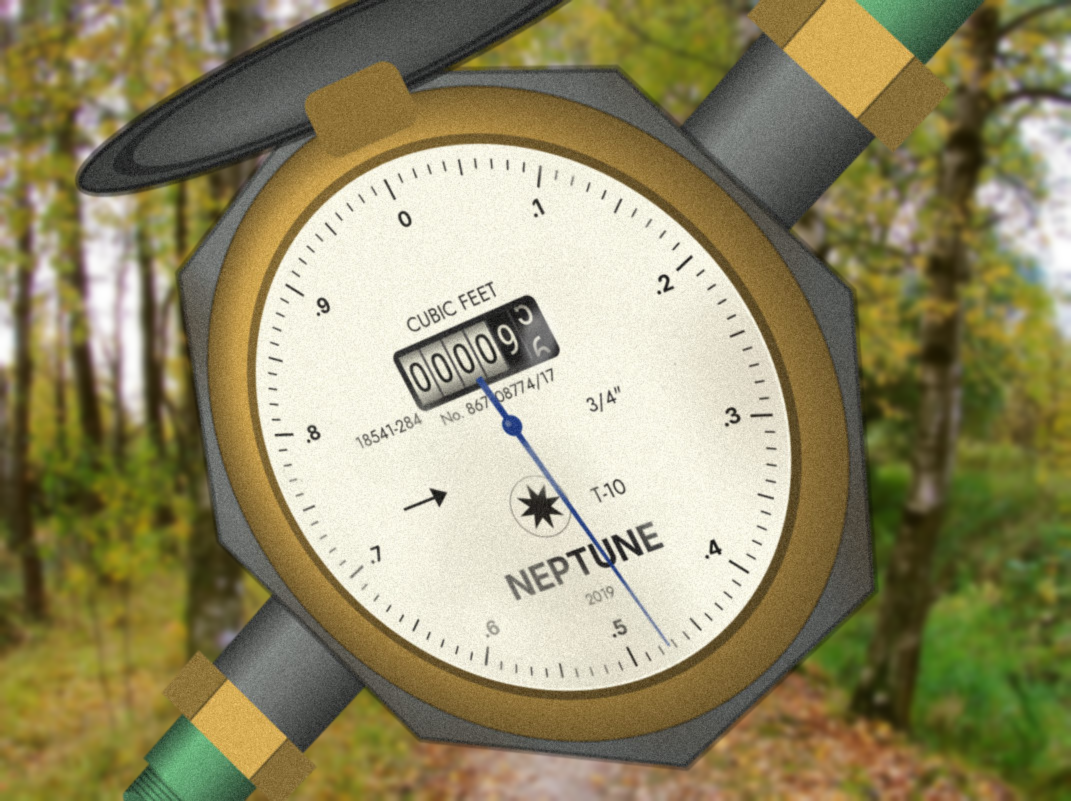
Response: 95.47 ft³
